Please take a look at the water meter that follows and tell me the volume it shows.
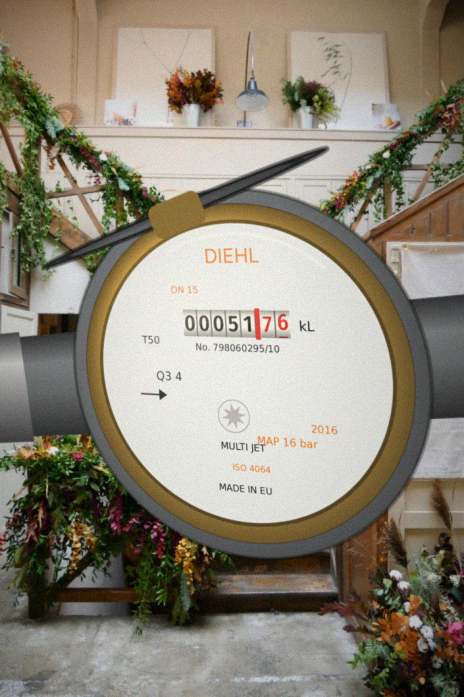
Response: 51.76 kL
